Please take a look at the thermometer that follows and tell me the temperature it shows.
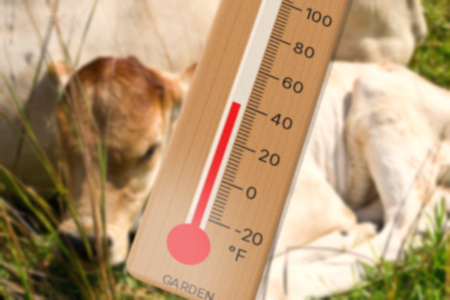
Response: 40 °F
